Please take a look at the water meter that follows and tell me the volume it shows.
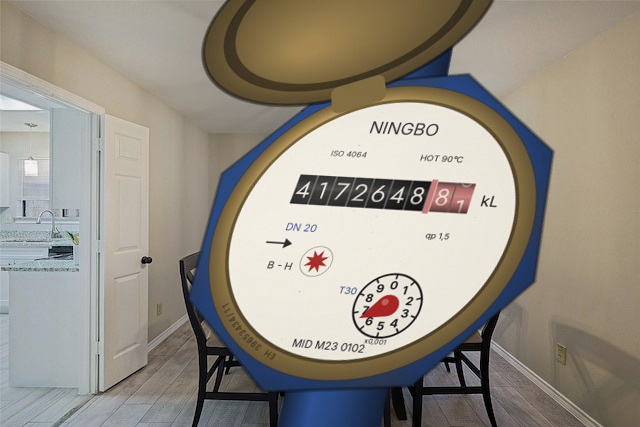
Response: 4172648.806 kL
